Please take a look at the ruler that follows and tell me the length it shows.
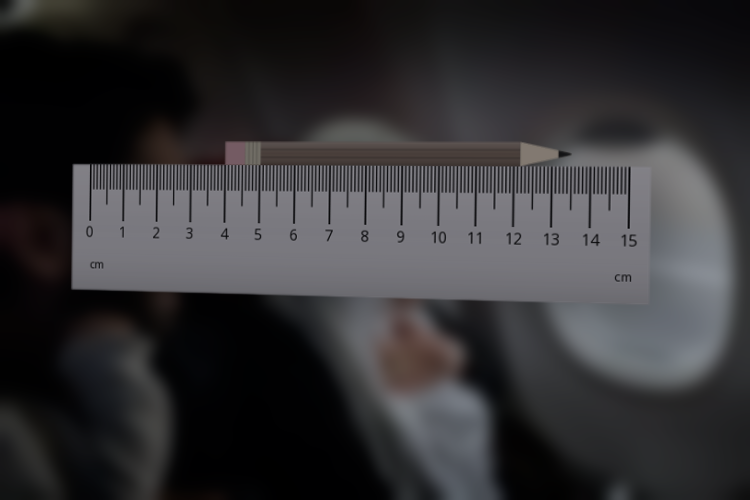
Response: 9.5 cm
